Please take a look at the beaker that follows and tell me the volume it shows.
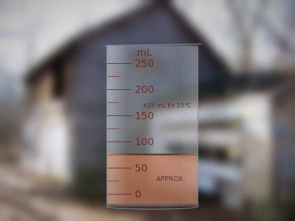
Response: 75 mL
